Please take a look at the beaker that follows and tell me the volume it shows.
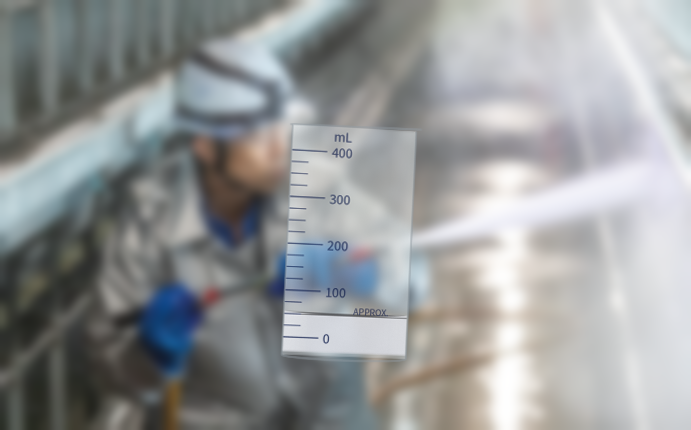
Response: 50 mL
